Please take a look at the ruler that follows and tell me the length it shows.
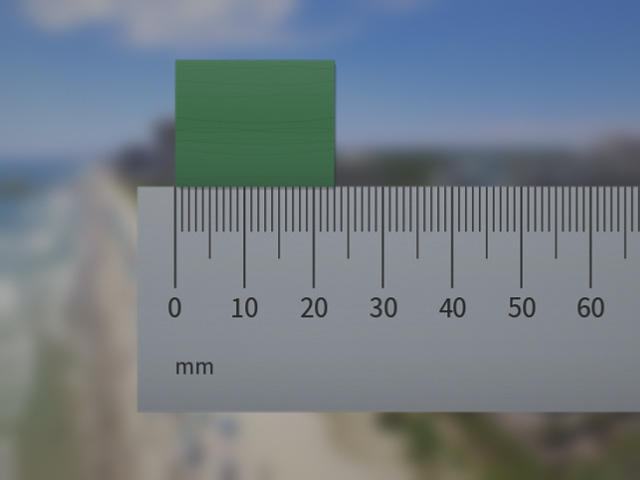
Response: 23 mm
